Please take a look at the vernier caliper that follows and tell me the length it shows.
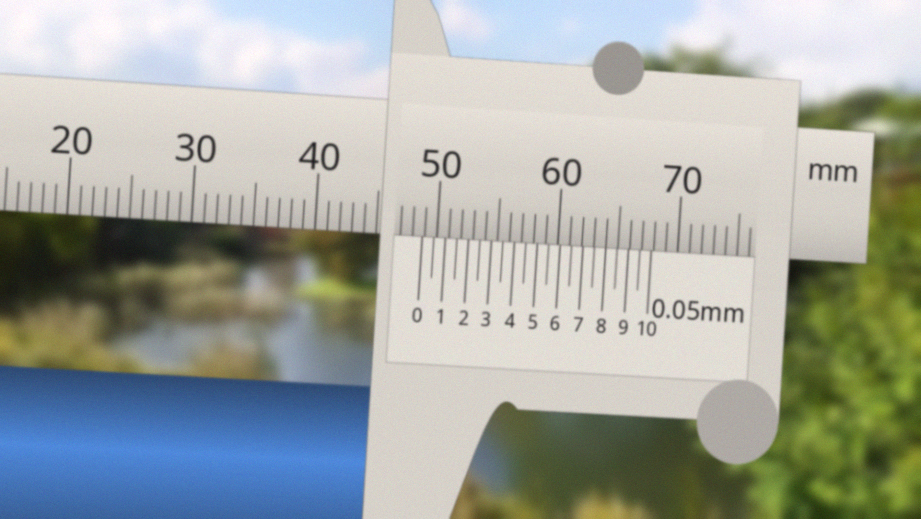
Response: 48.8 mm
